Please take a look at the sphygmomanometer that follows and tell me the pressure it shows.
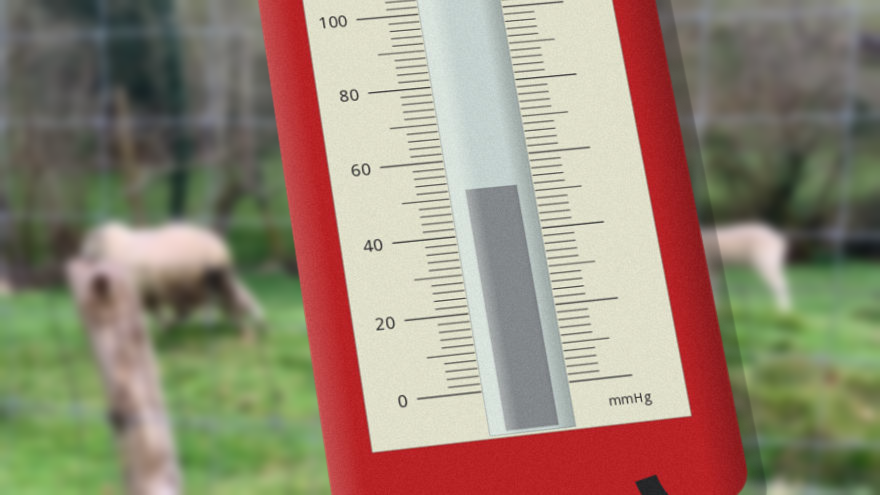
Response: 52 mmHg
